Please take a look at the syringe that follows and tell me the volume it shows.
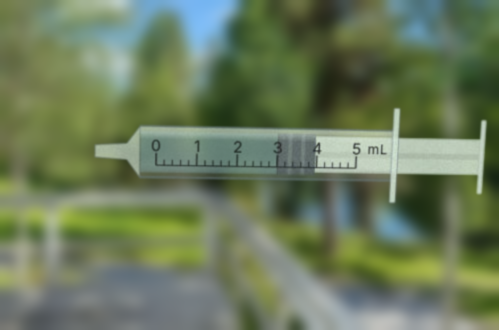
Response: 3 mL
